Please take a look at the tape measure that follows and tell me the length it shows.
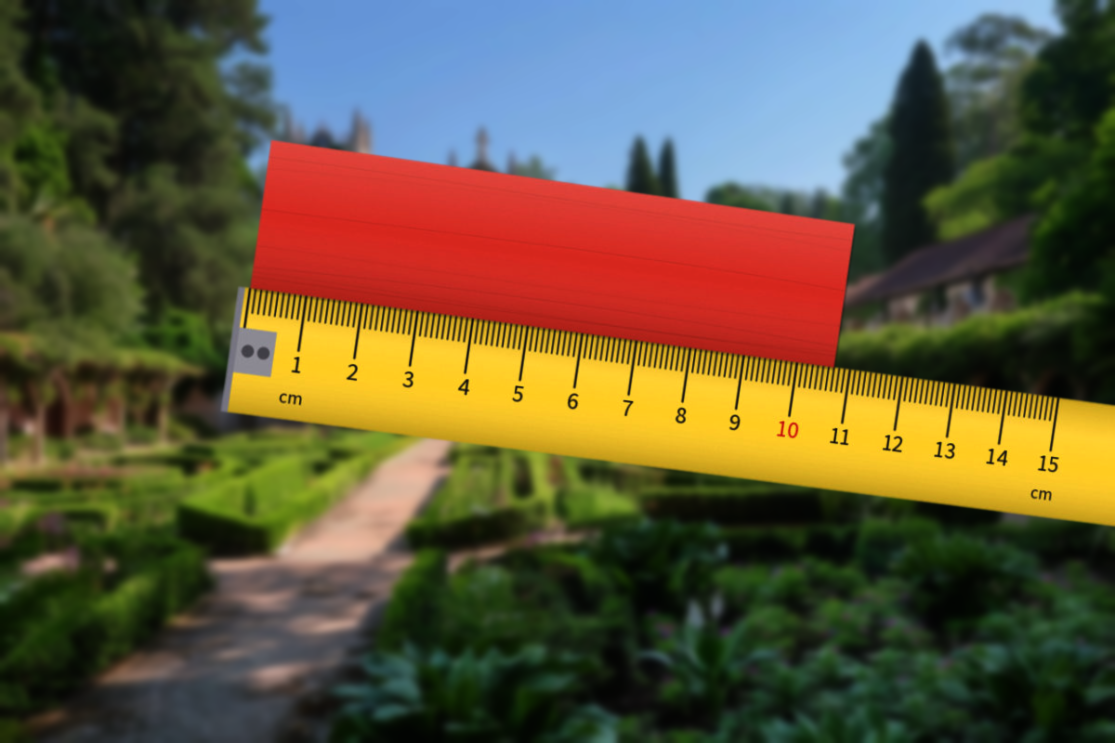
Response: 10.7 cm
